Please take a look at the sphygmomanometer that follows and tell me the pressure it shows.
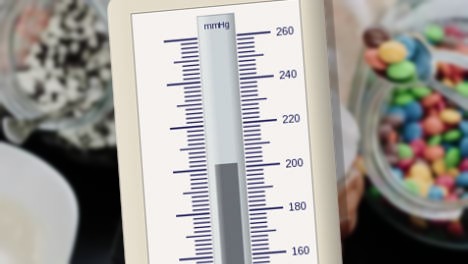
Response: 202 mmHg
